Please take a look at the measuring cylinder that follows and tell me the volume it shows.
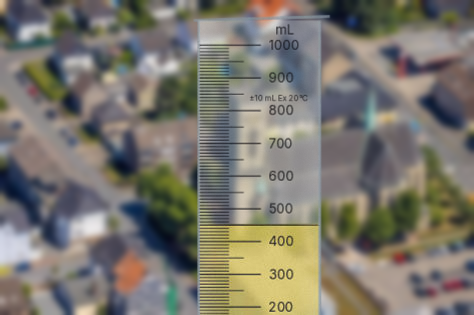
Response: 450 mL
